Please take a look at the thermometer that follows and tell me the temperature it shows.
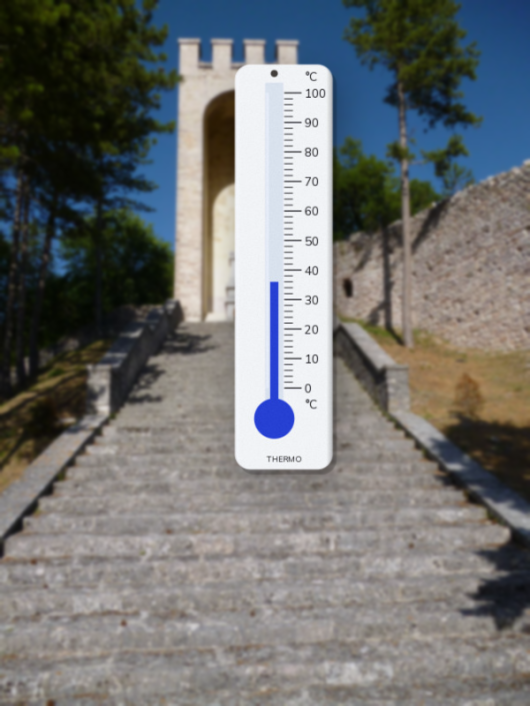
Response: 36 °C
